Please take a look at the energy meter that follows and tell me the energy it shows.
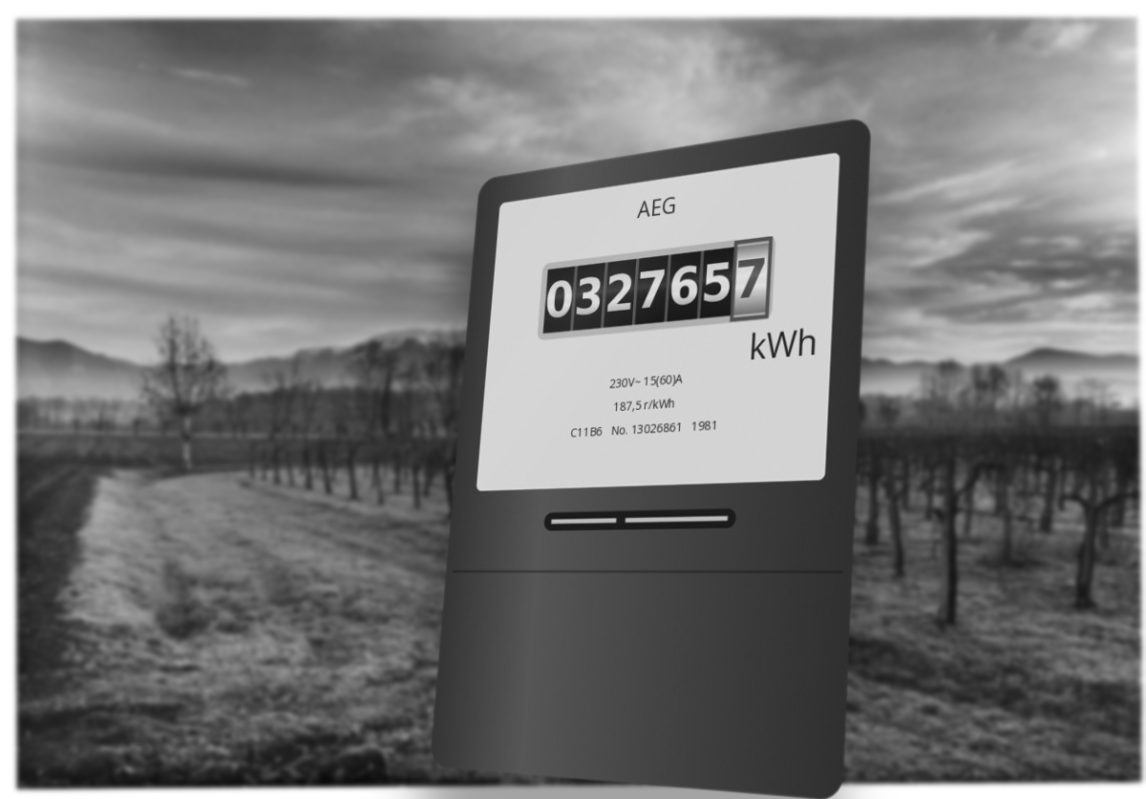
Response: 32765.7 kWh
